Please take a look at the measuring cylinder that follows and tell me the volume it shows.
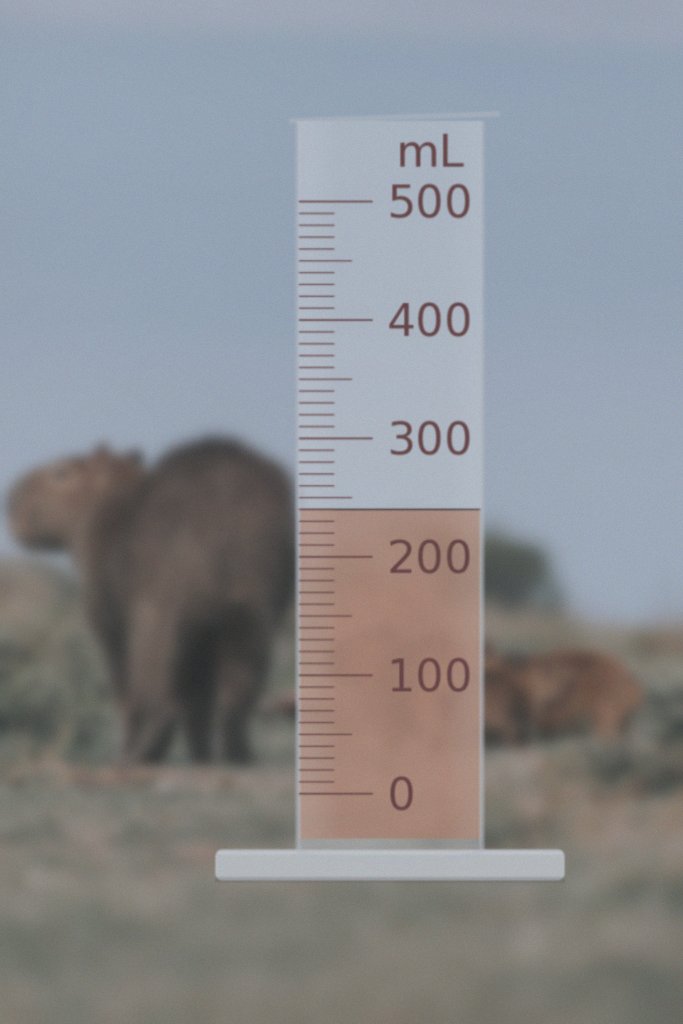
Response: 240 mL
